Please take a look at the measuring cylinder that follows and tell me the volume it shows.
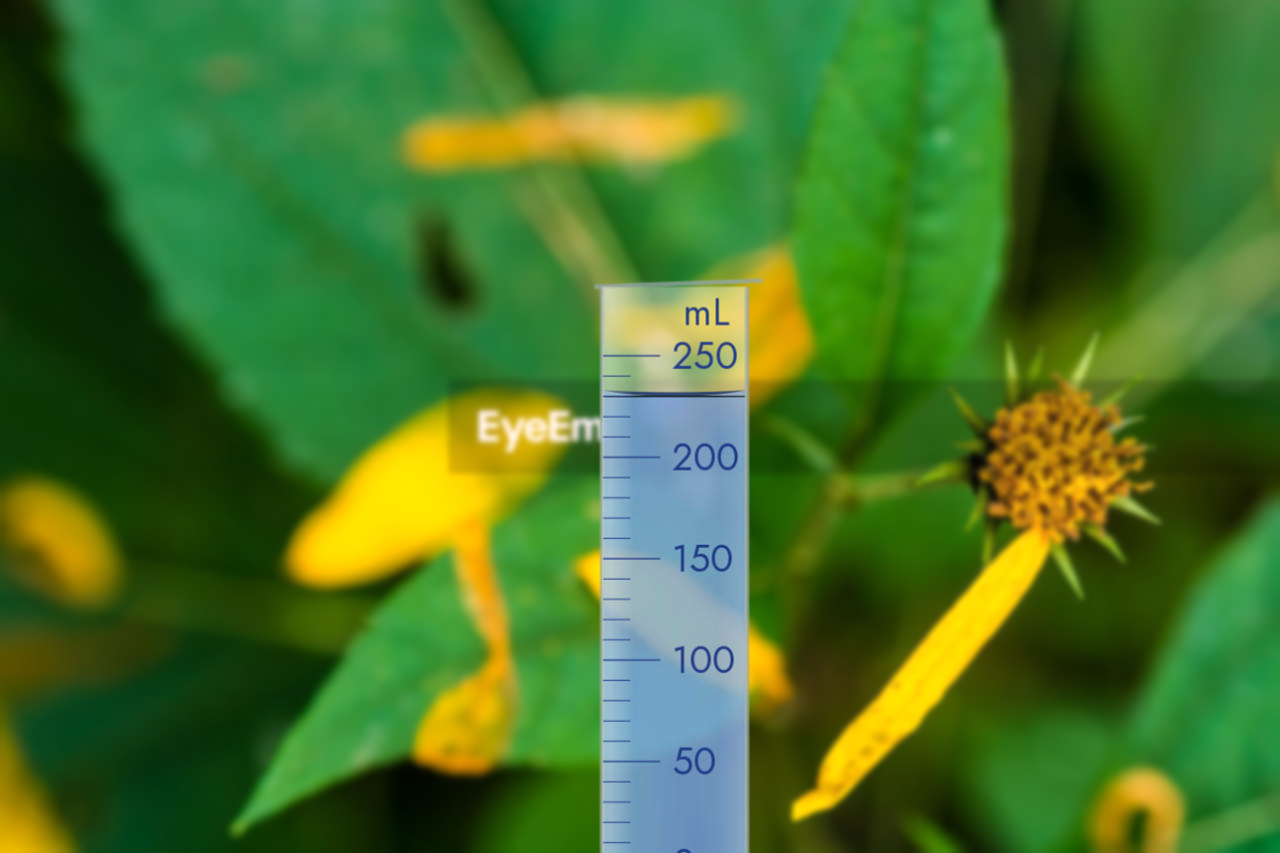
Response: 230 mL
